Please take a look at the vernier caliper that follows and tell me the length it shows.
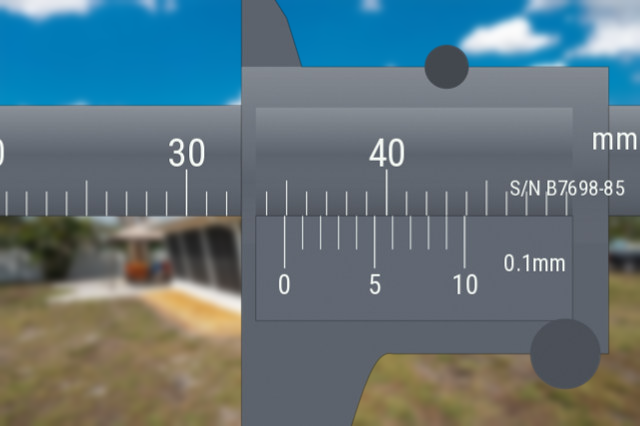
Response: 34.9 mm
